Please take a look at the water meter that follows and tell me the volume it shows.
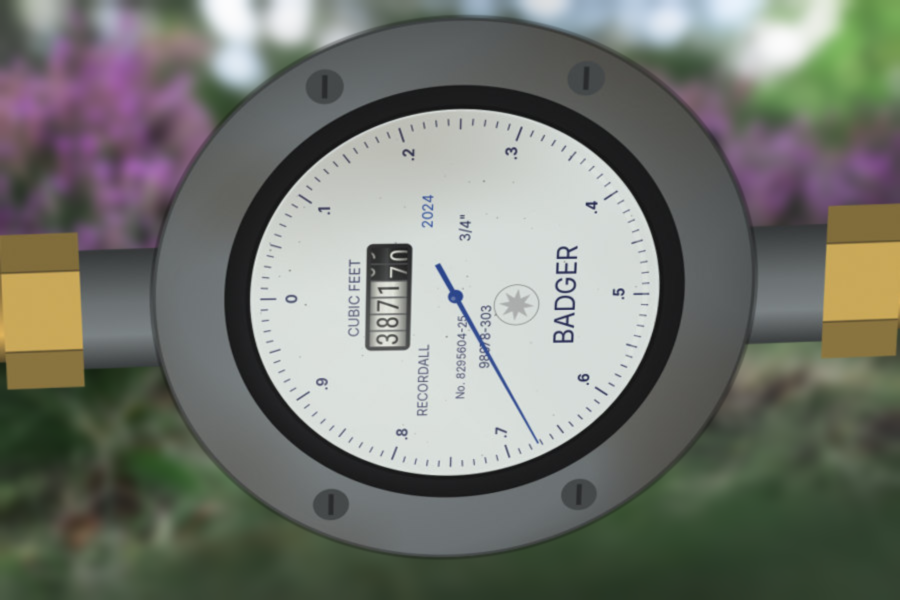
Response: 387169.67 ft³
